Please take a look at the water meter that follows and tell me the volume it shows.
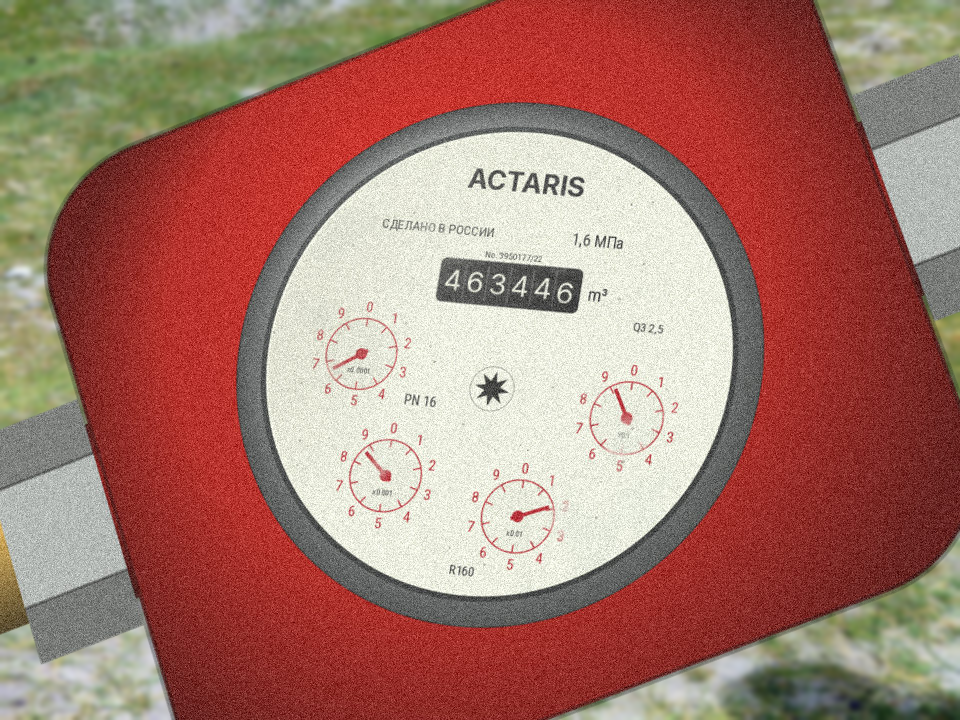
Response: 463445.9186 m³
